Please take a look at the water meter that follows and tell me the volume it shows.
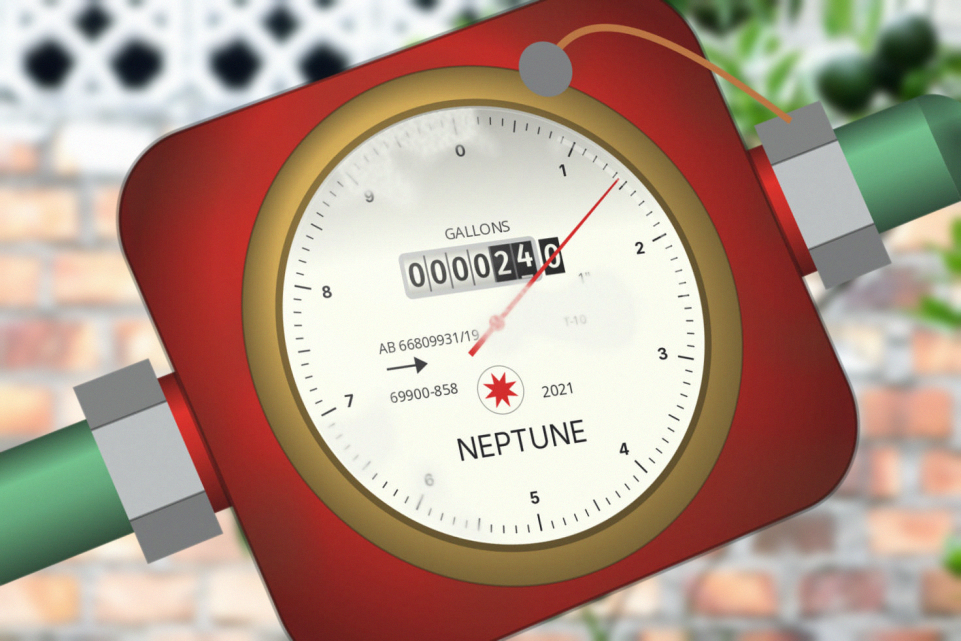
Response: 241.4 gal
